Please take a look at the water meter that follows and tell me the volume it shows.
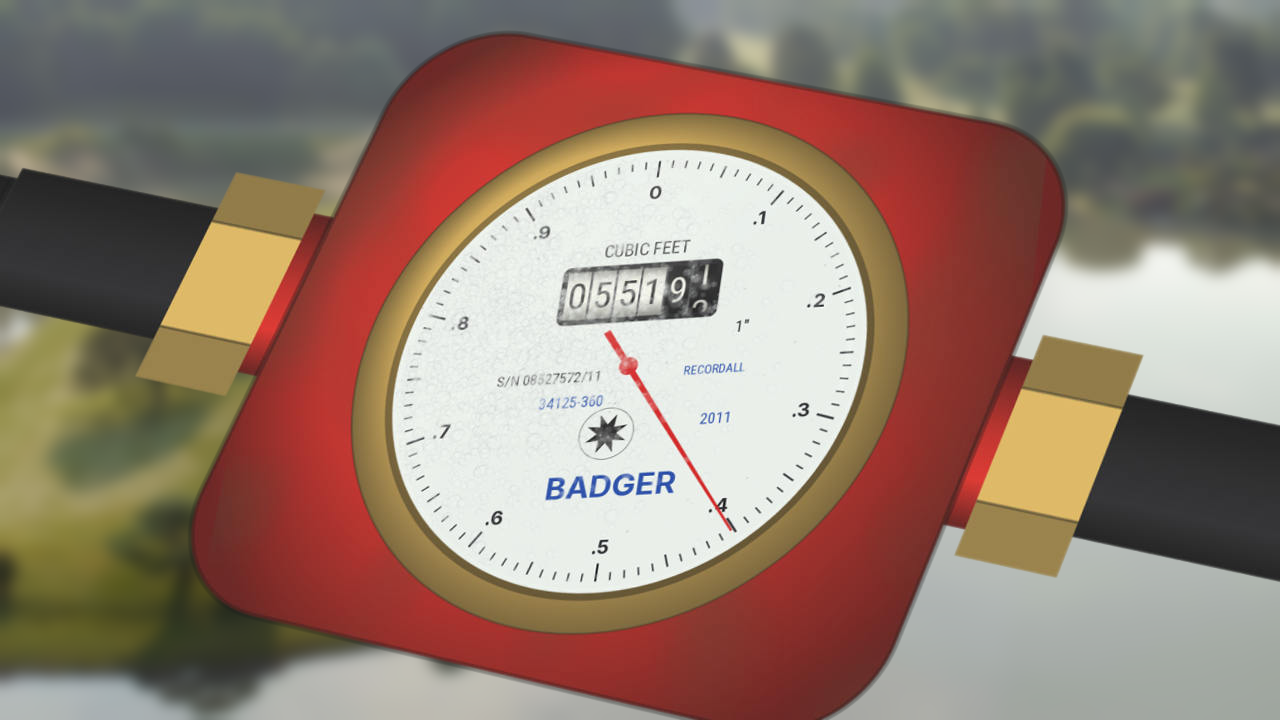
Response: 55191.40 ft³
